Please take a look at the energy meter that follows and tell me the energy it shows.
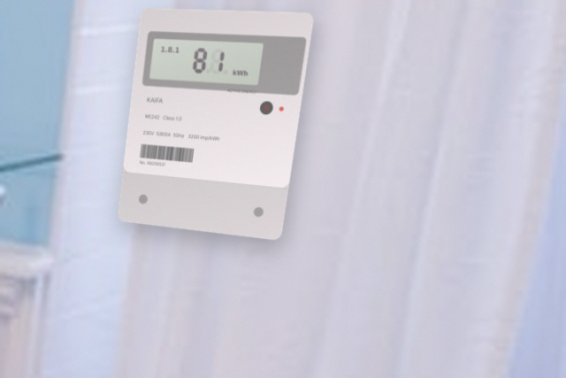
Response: 81 kWh
